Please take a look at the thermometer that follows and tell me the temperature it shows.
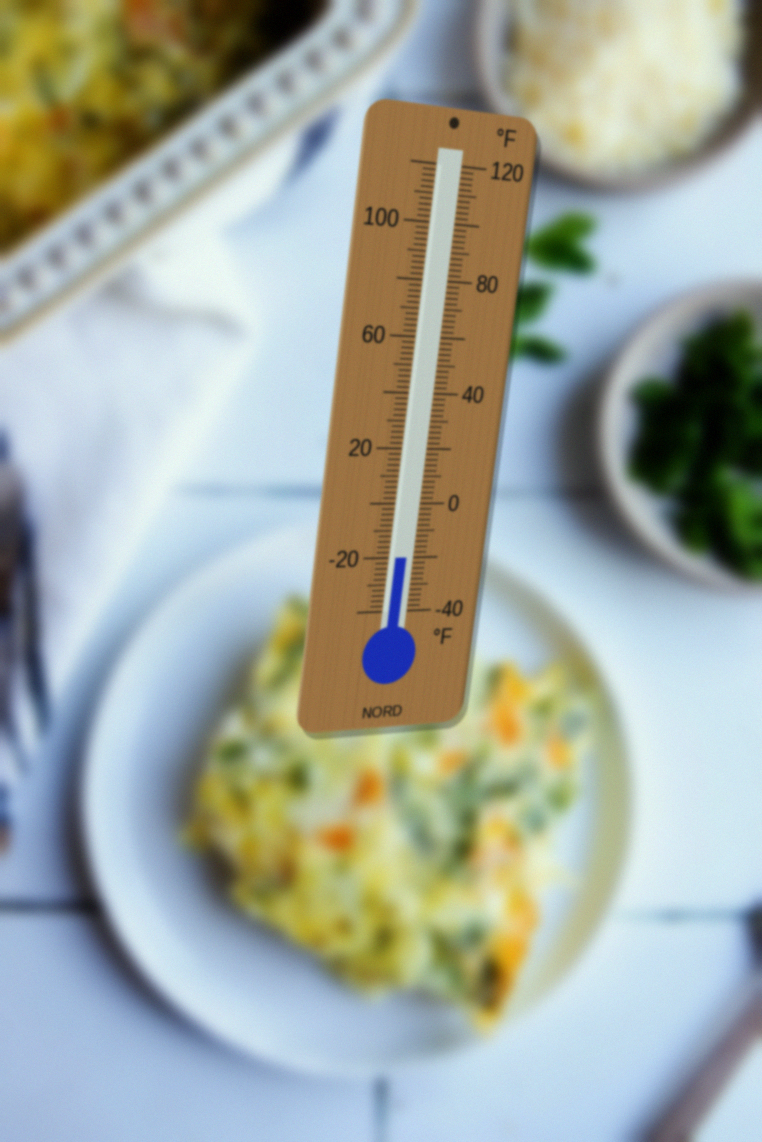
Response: -20 °F
